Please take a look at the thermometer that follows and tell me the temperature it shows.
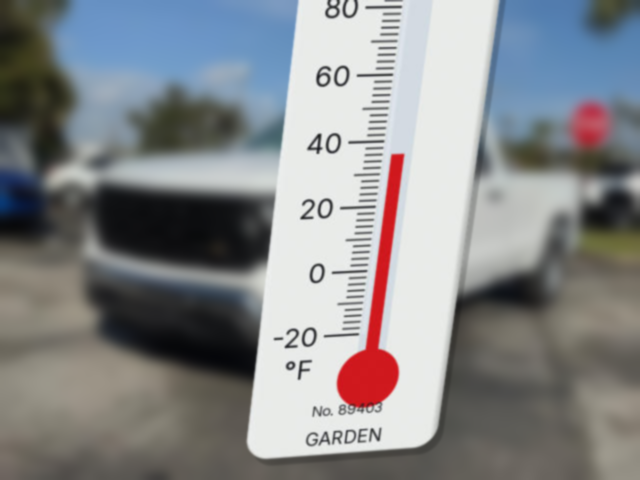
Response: 36 °F
